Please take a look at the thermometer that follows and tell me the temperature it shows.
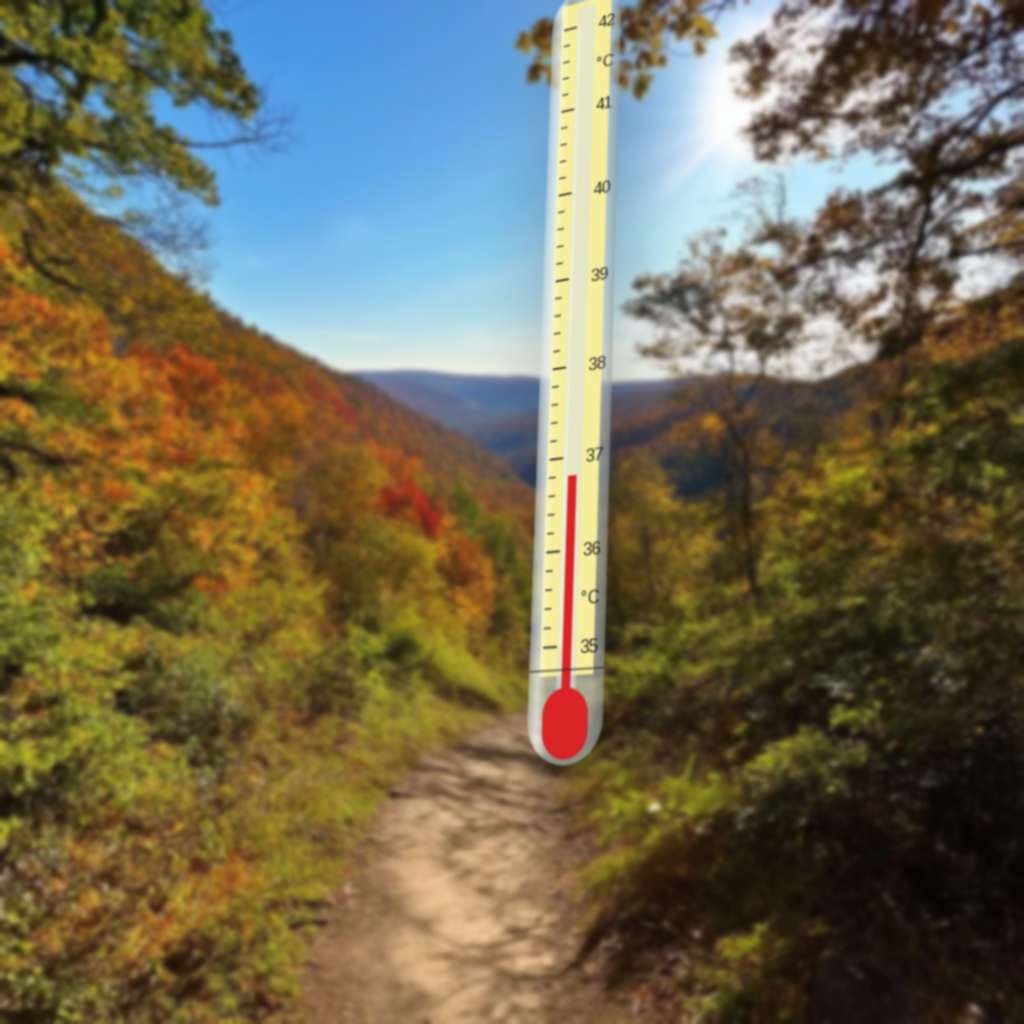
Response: 36.8 °C
